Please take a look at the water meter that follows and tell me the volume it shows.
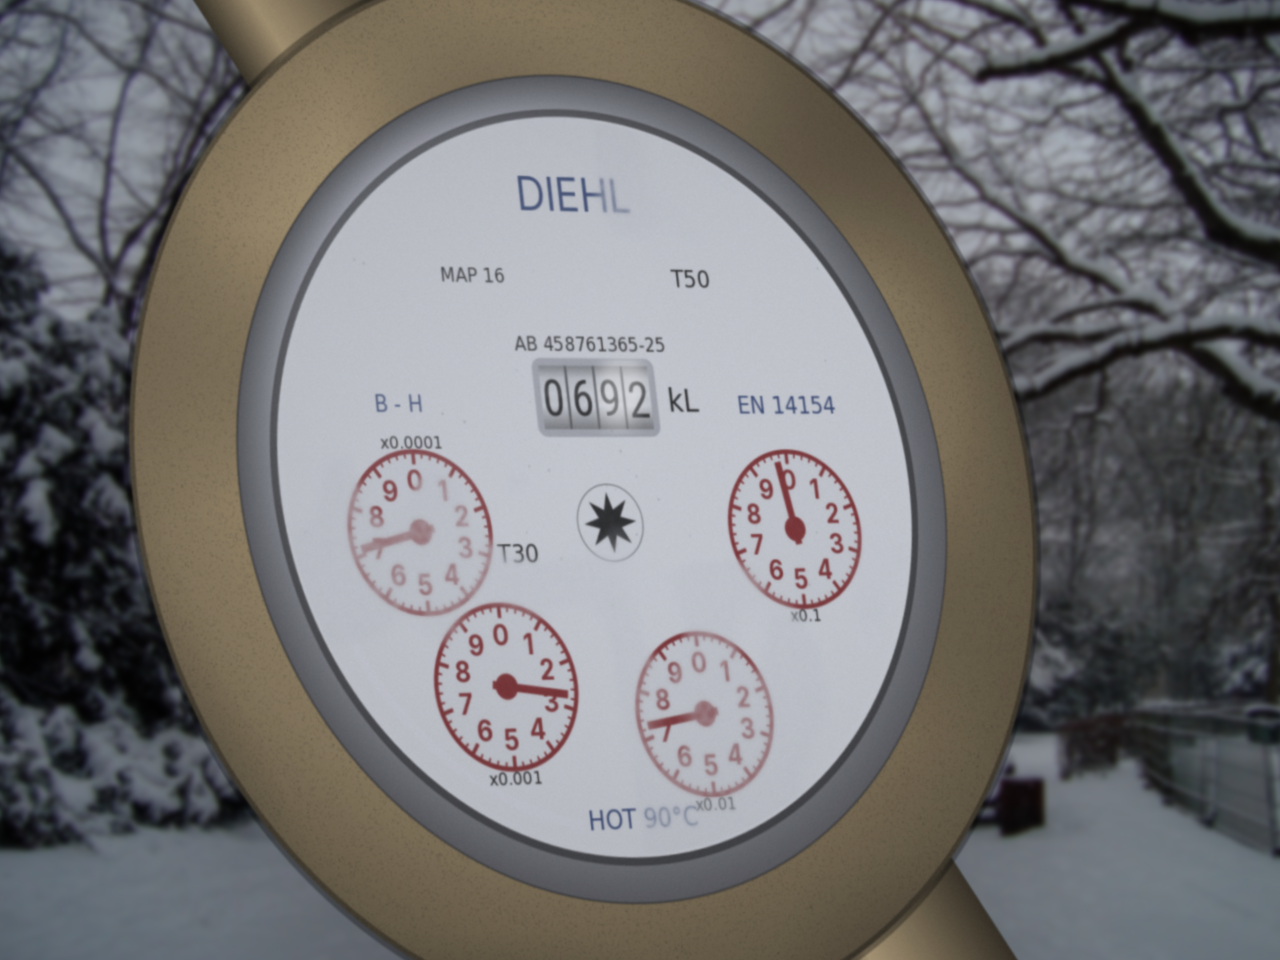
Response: 691.9727 kL
